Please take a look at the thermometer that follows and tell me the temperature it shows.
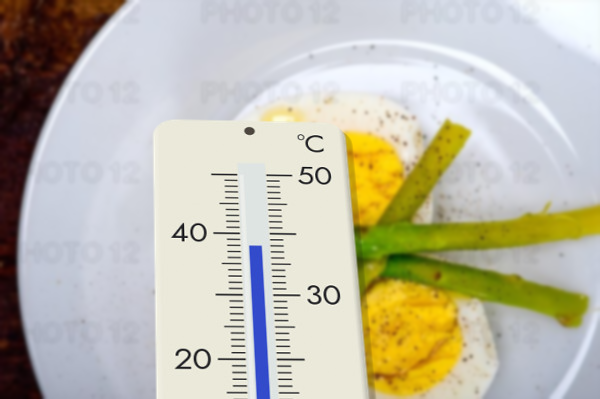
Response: 38 °C
